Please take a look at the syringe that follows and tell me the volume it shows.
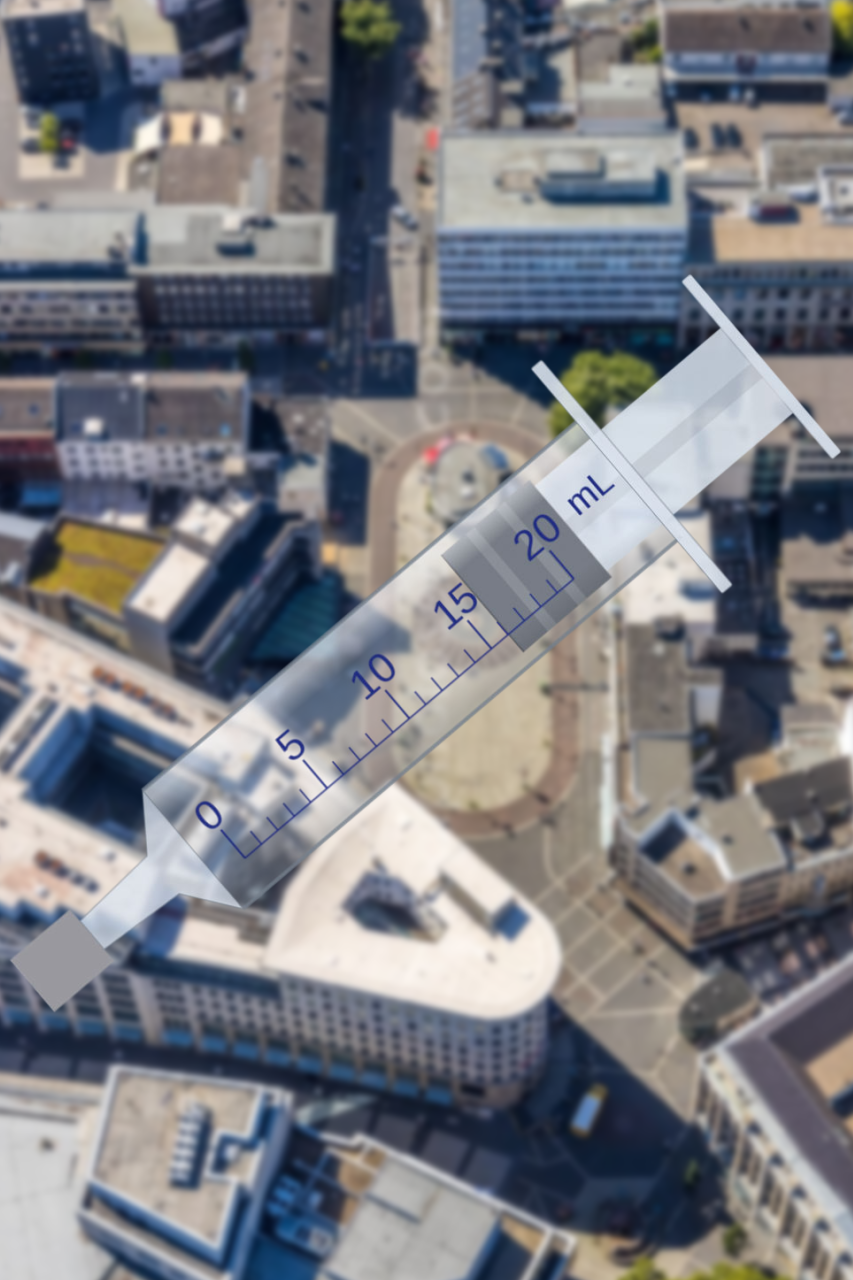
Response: 16 mL
